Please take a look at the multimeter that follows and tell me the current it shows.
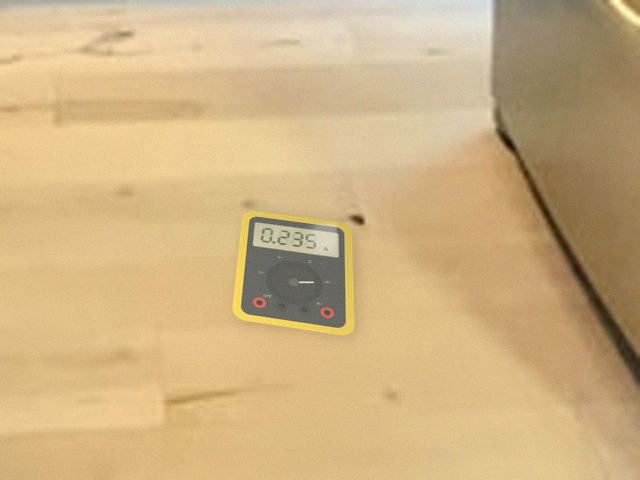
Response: 0.235 A
